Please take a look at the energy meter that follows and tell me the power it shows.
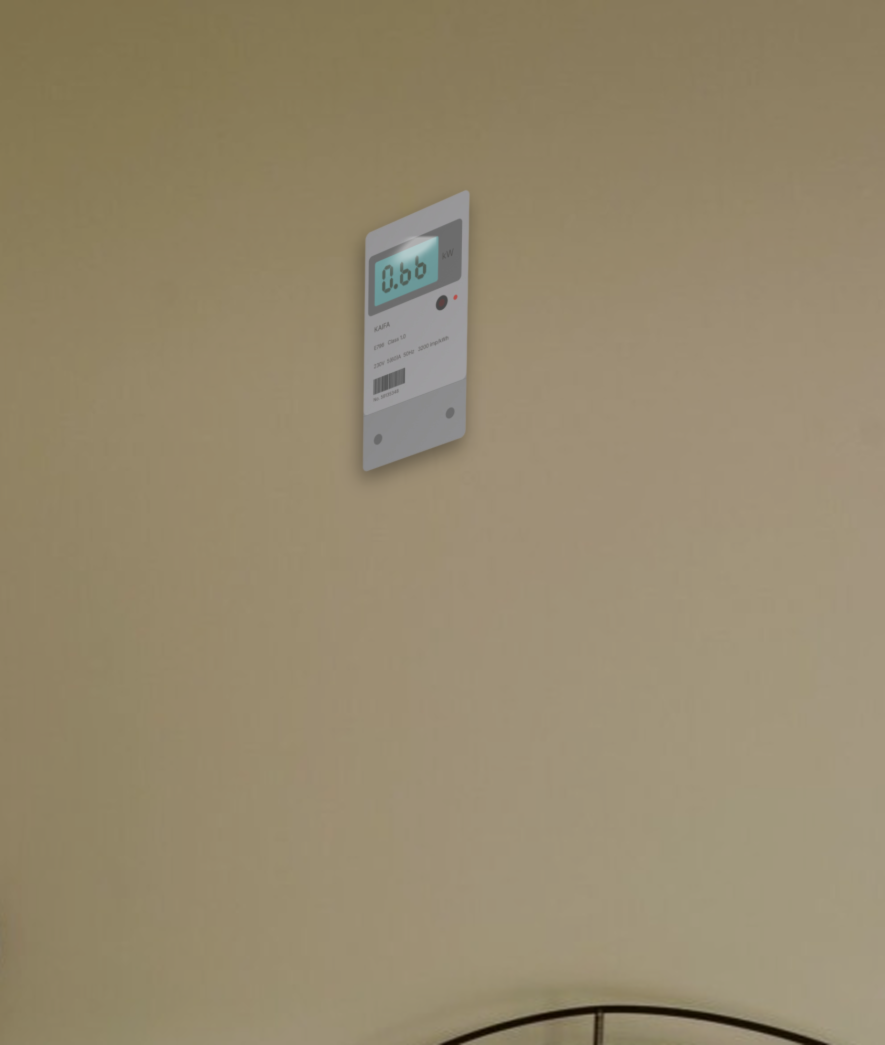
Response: 0.66 kW
